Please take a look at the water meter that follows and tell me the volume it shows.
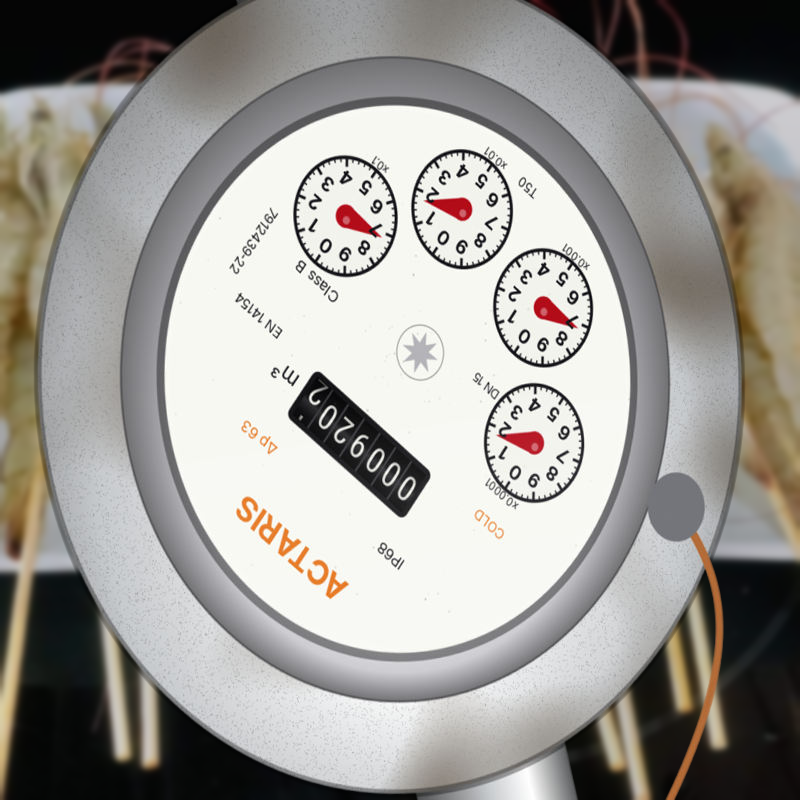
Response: 9201.7171 m³
